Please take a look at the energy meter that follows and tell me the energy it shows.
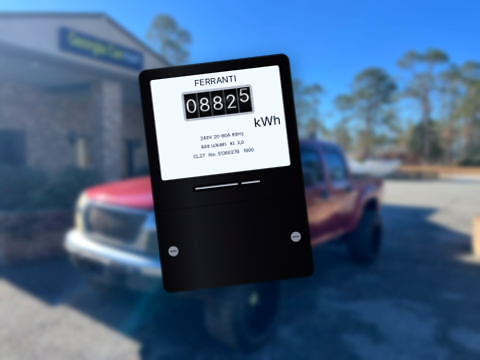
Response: 8825 kWh
